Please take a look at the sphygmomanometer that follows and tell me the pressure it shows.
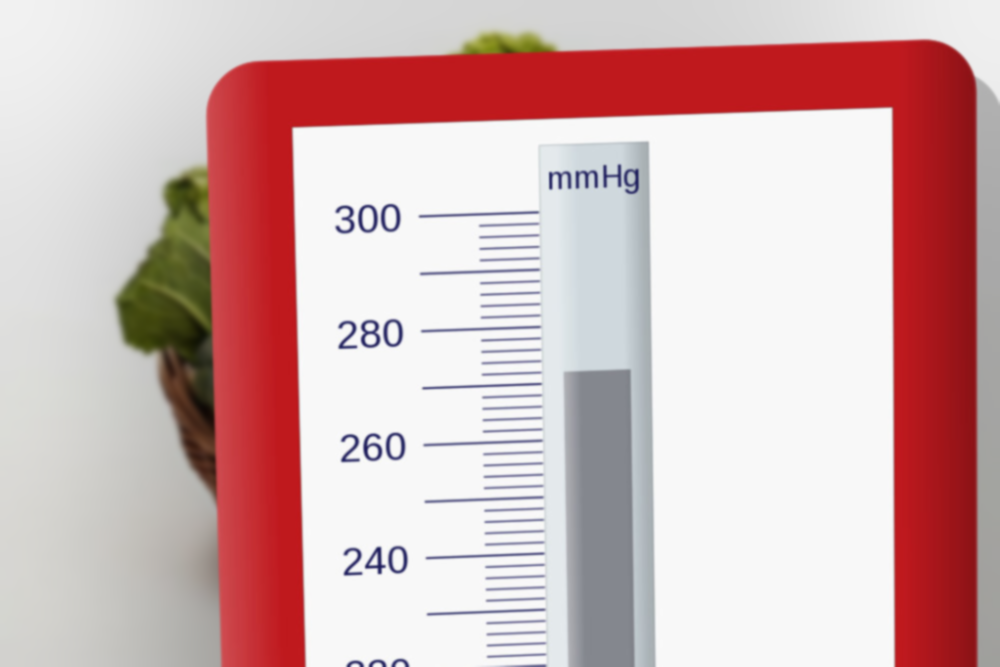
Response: 272 mmHg
